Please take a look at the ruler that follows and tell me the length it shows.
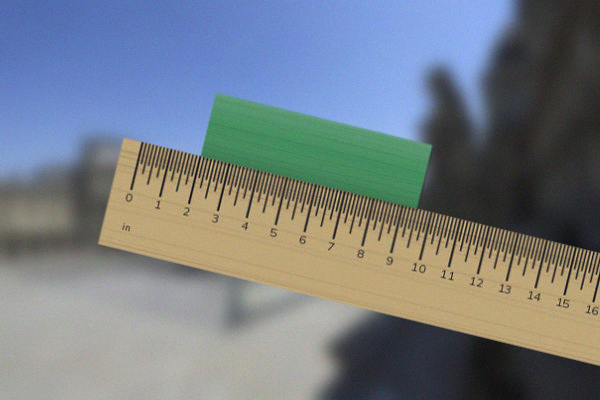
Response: 7.5 in
